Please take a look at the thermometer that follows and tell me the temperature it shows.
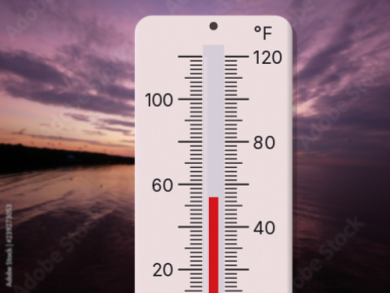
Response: 54 °F
